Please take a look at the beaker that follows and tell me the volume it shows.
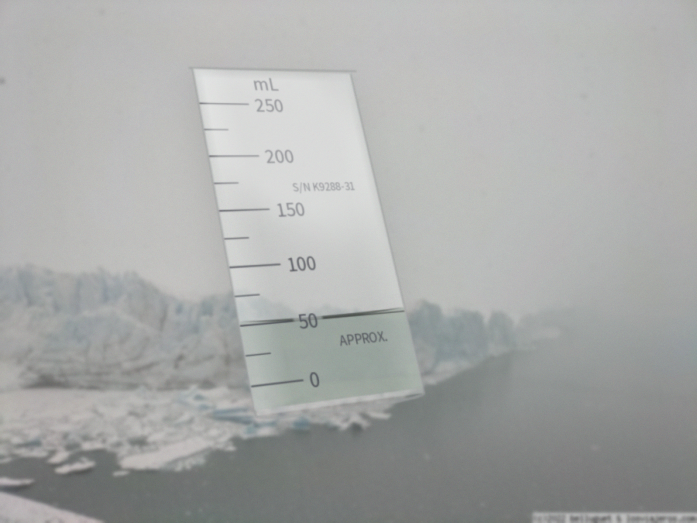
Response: 50 mL
